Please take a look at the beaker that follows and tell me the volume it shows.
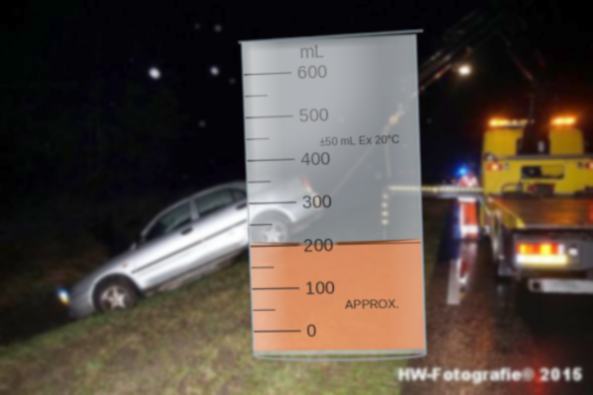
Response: 200 mL
